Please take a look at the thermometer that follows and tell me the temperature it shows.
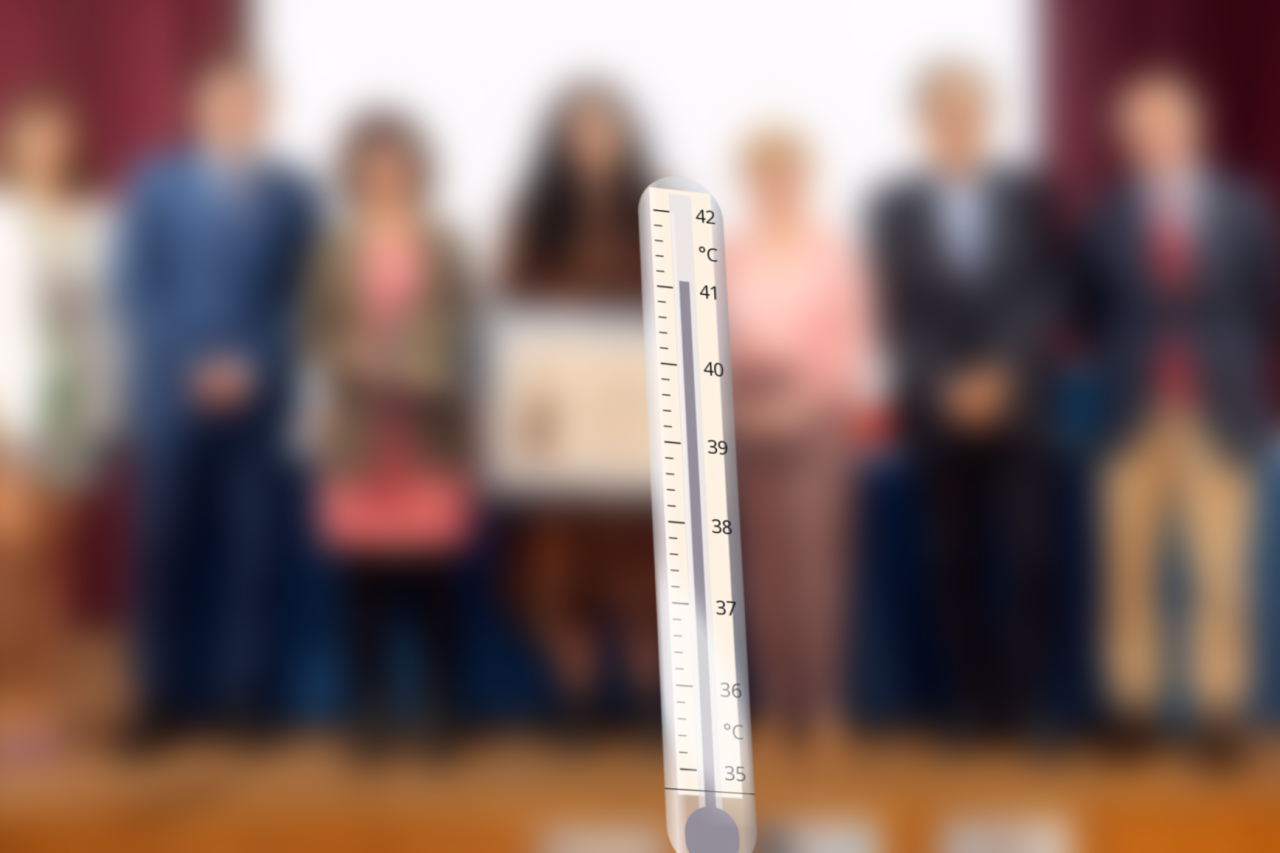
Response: 41.1 °C
